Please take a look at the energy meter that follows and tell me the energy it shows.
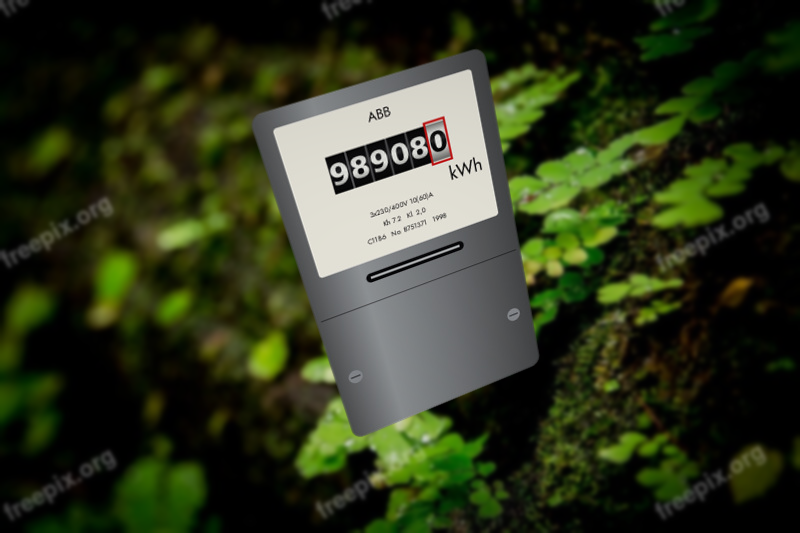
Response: 98908.0 kWh
